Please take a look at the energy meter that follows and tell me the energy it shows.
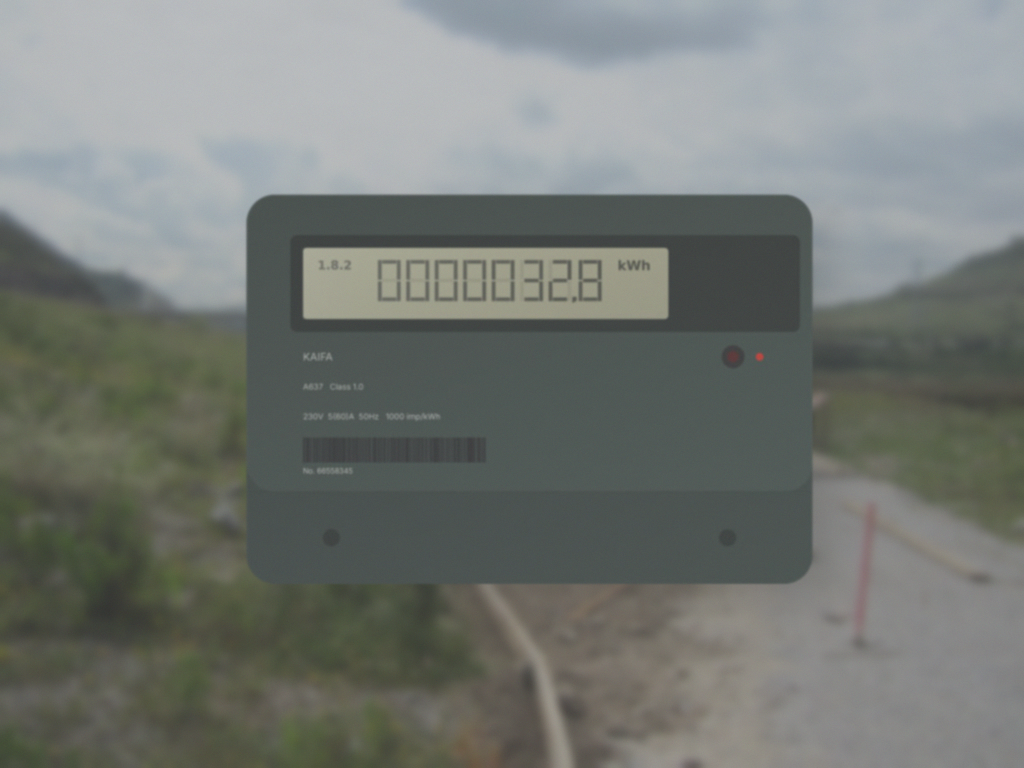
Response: 32.8 kWh
